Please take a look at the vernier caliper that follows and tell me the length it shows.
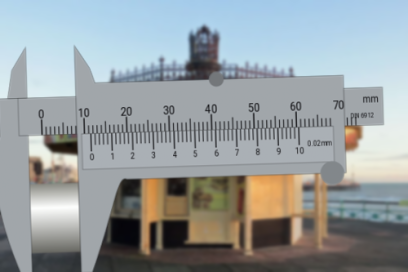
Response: 11.5 mm
